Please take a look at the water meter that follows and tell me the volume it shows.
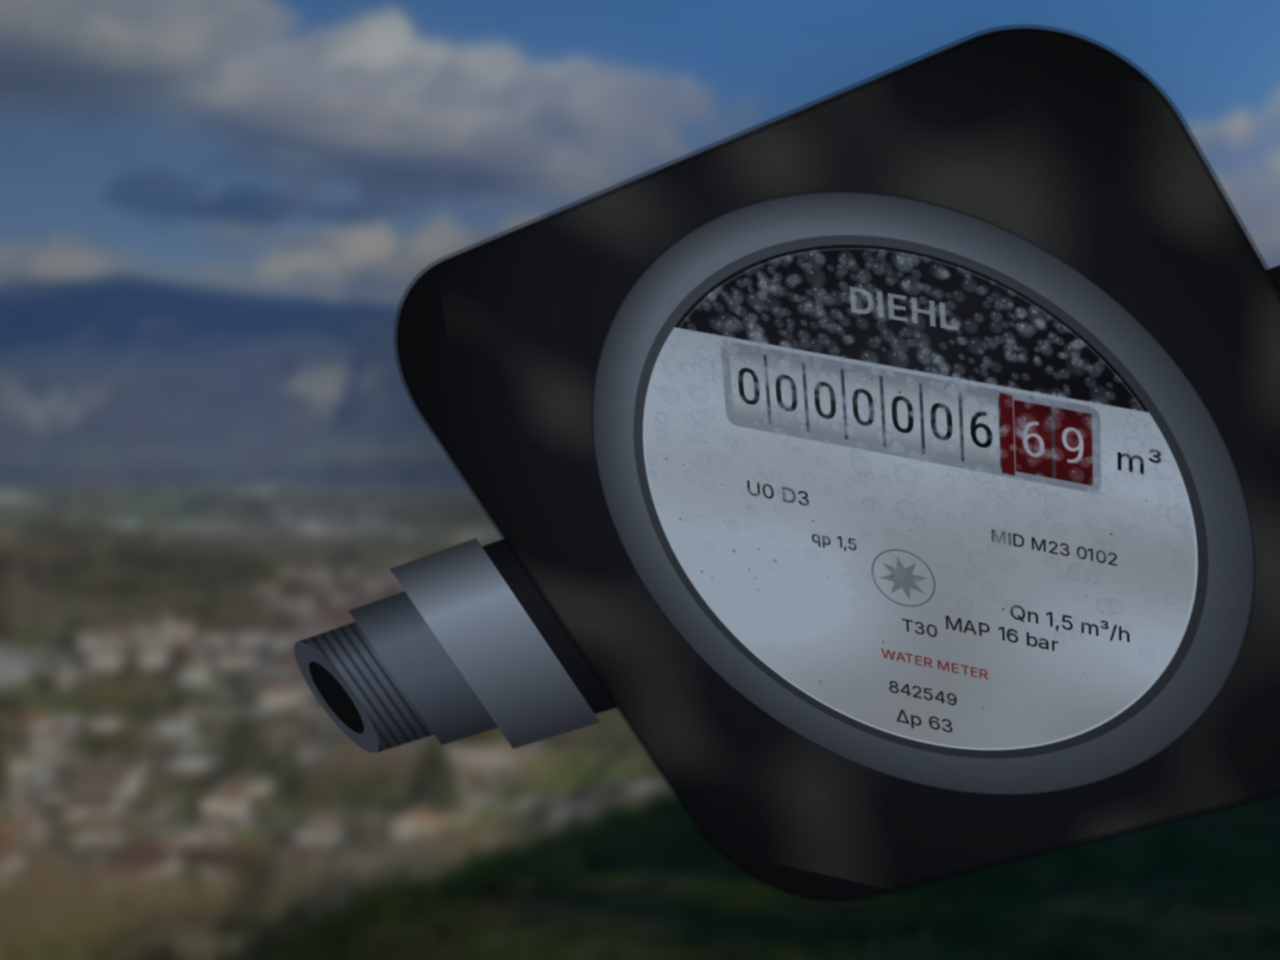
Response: 6.69 m³
